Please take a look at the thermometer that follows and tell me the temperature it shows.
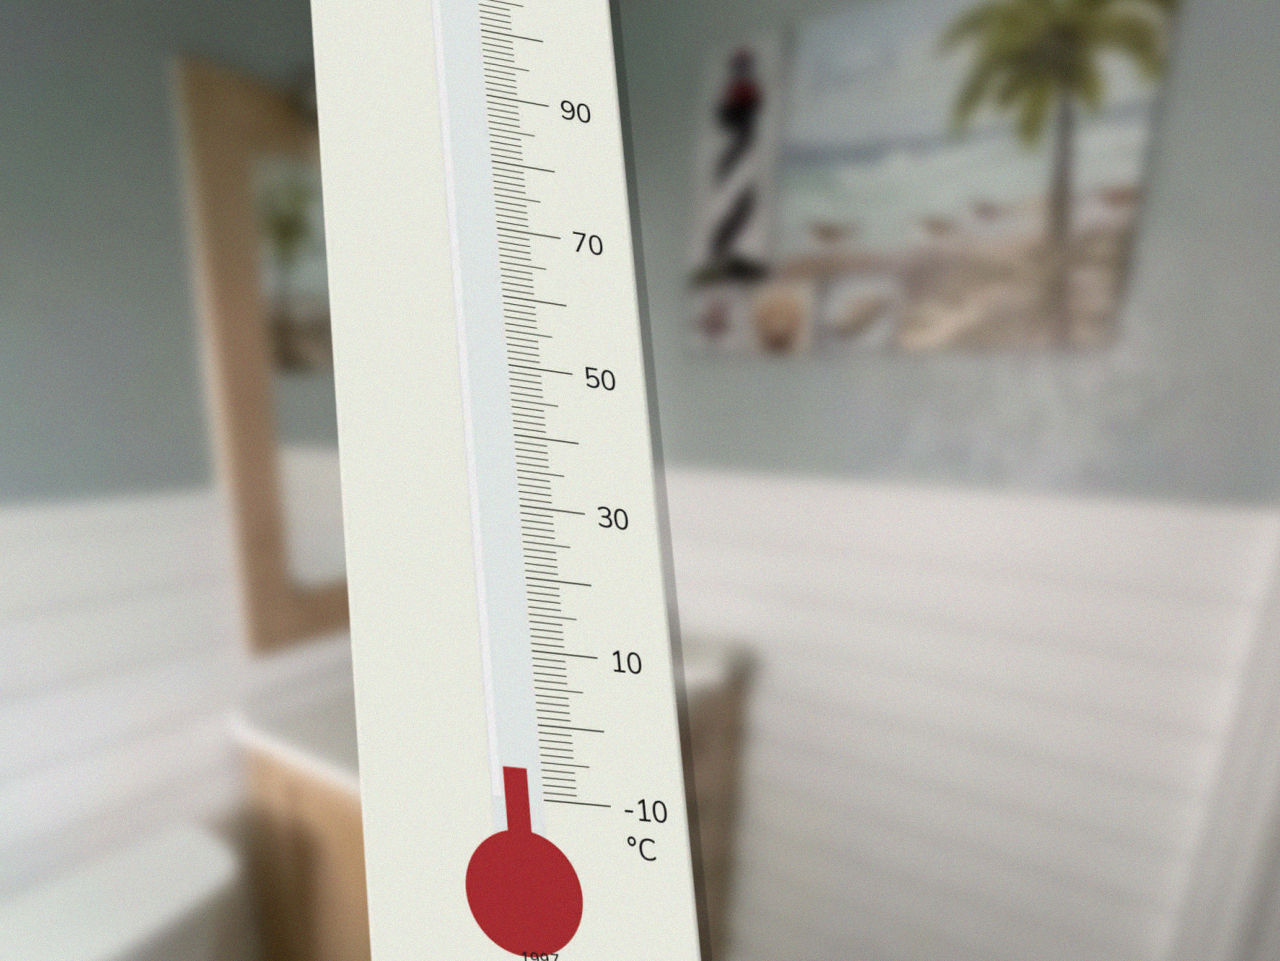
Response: -6 °C
